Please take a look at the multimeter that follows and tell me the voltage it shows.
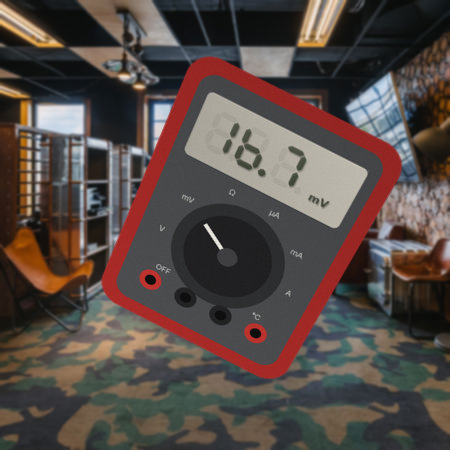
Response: 16.7 mV
